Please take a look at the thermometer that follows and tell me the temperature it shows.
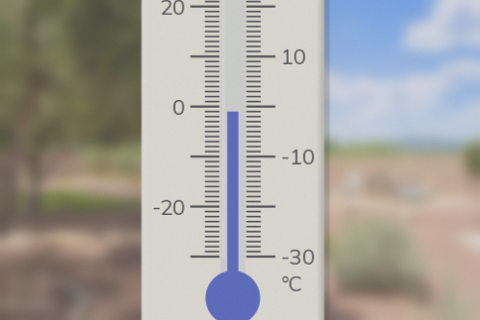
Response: -1 °C
